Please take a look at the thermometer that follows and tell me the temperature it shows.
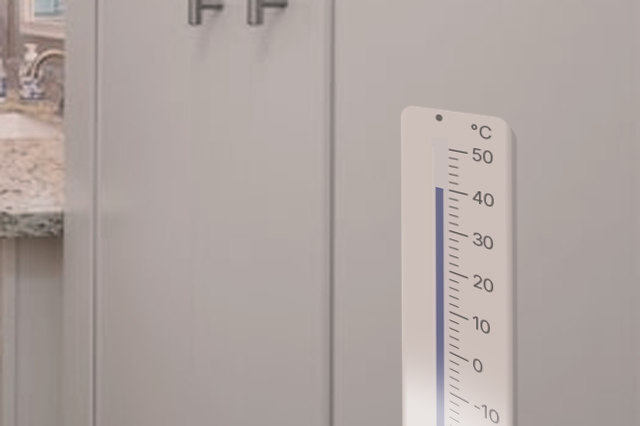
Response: 40 °C
